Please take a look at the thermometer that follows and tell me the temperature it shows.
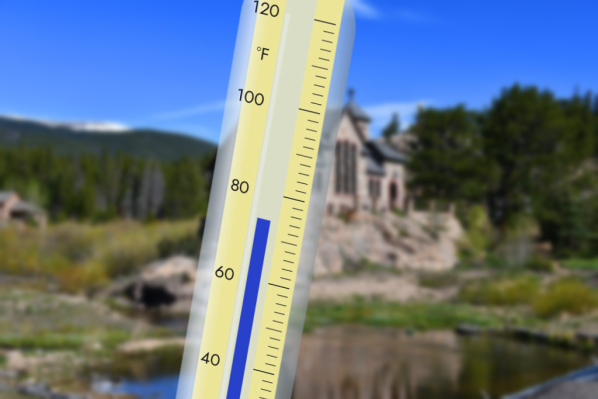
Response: 74 °F
